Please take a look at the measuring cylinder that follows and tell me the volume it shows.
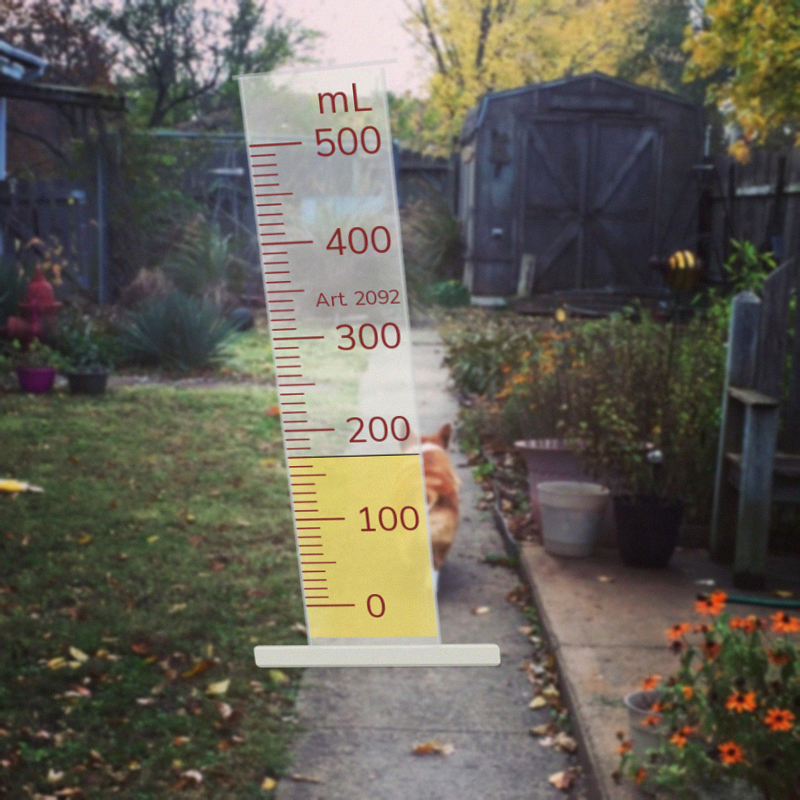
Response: 170 mL
